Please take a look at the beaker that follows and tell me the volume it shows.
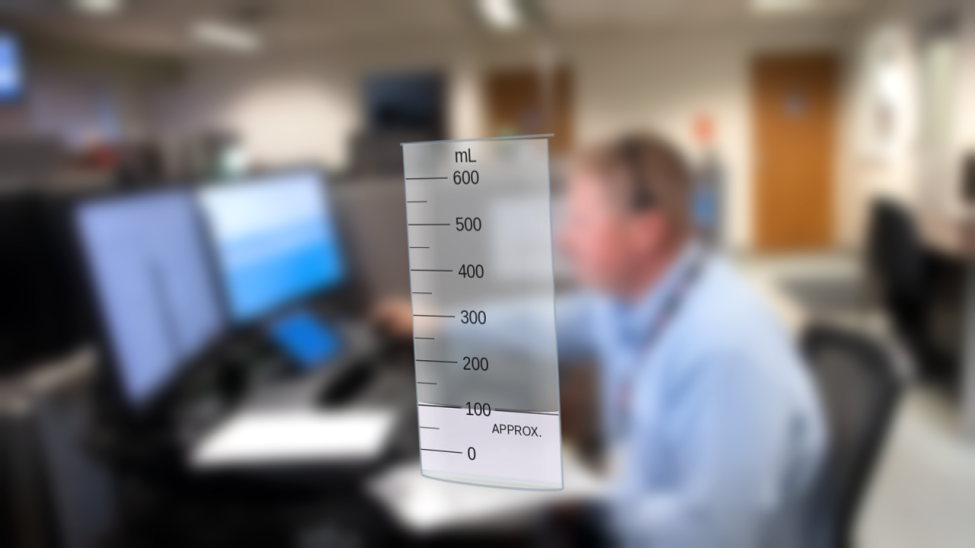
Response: 100 mL
